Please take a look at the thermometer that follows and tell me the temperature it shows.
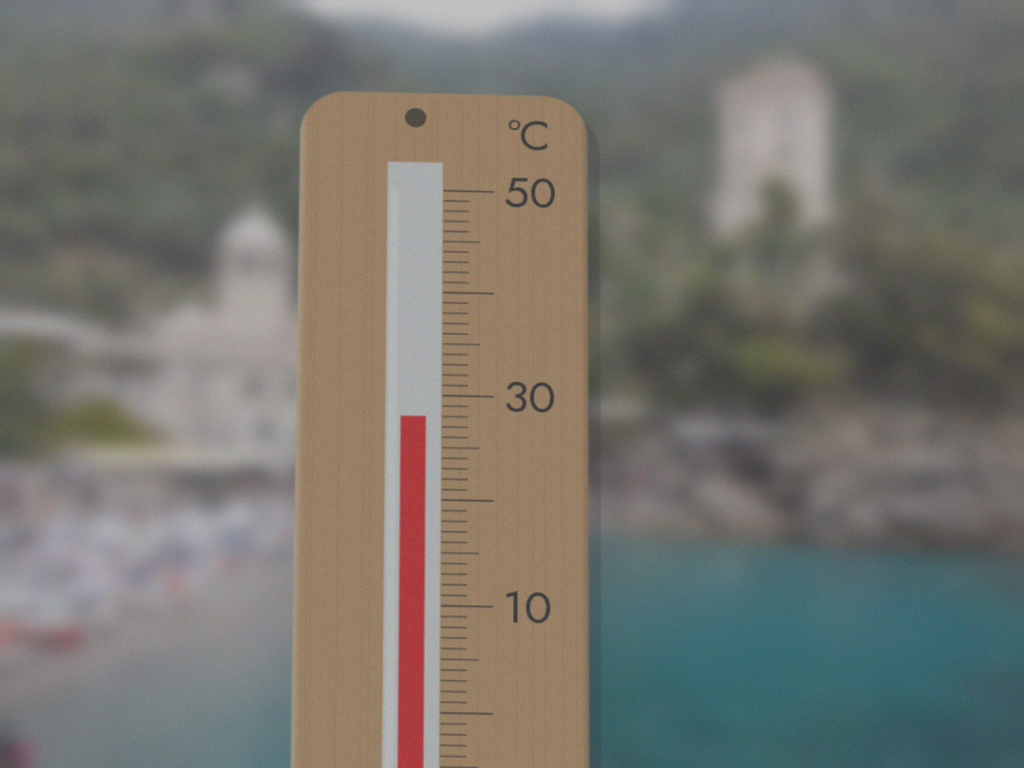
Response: 28 °C
